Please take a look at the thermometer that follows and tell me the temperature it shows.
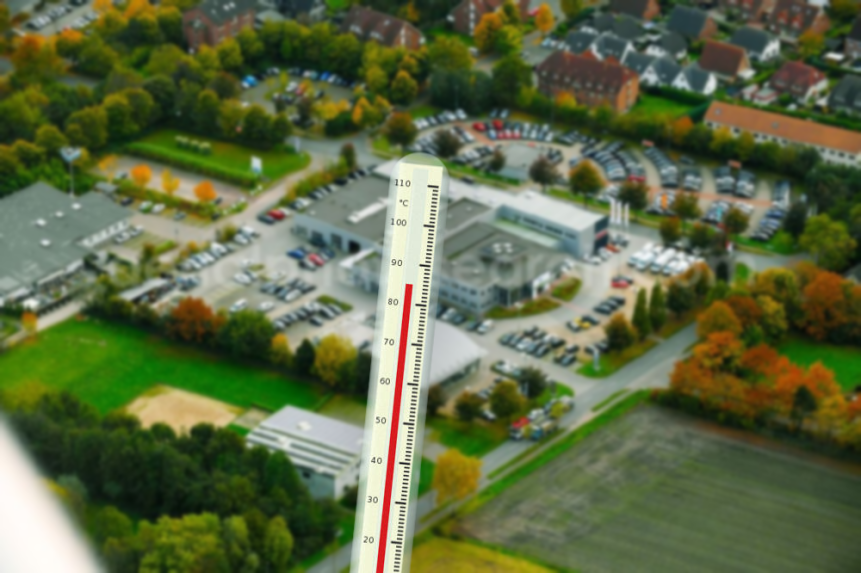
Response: 85 °C
